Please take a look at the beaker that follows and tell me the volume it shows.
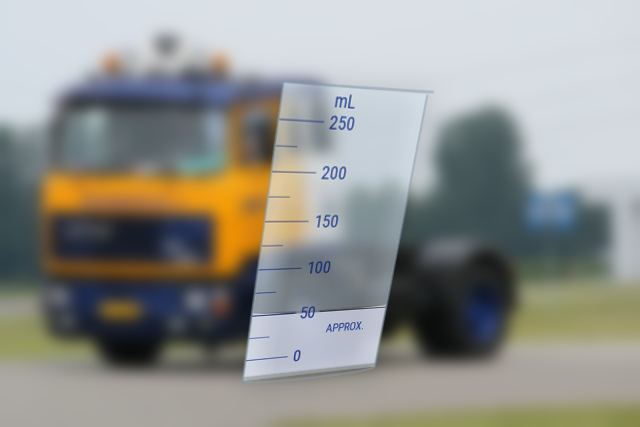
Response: 50 mL
